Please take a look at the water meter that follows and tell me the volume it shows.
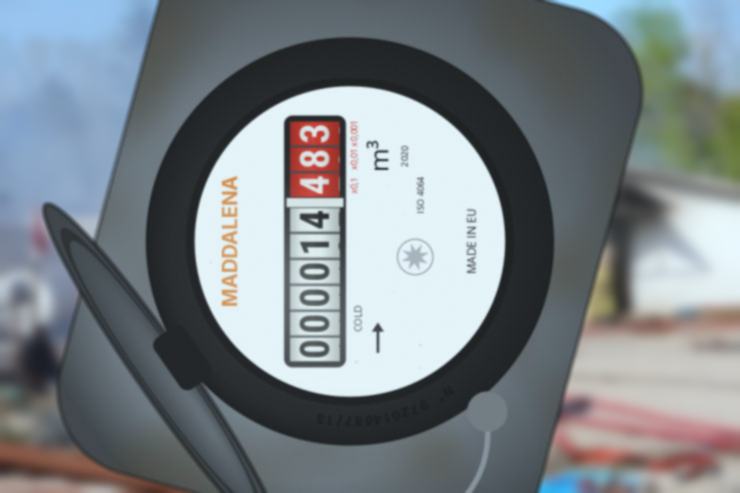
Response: 14.483 m³
